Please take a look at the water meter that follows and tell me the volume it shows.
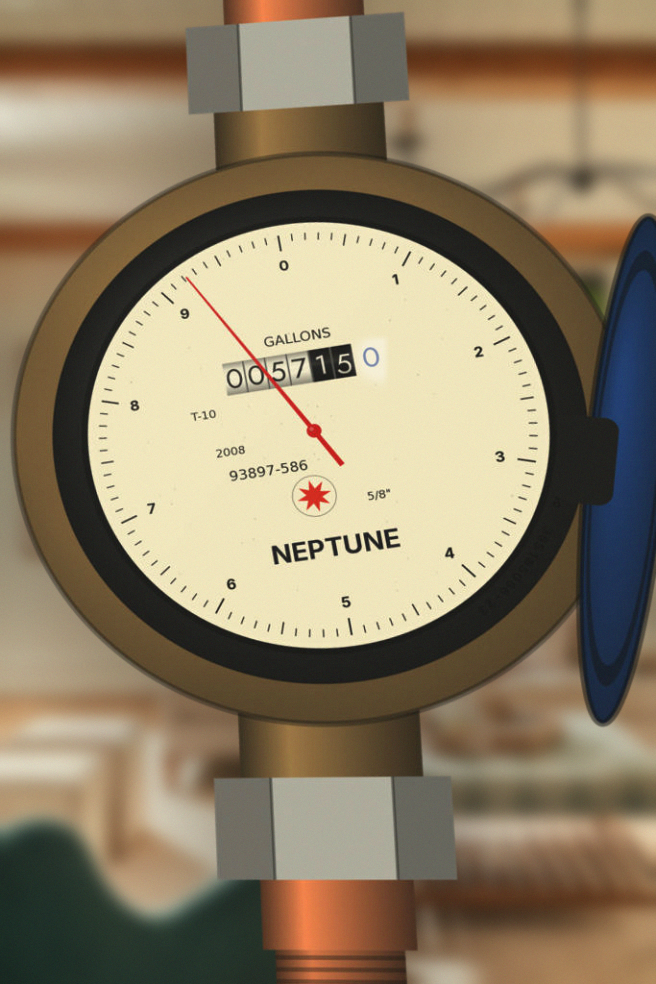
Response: 57149.2 gal
